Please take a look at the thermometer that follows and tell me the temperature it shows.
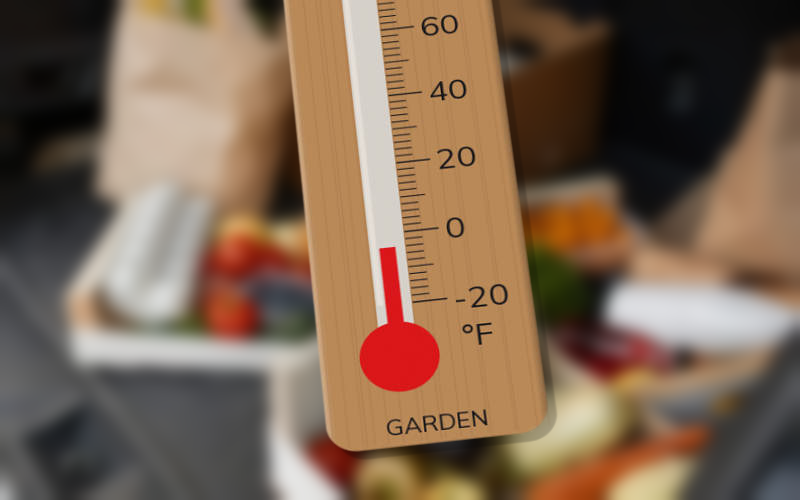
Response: -4 °F
